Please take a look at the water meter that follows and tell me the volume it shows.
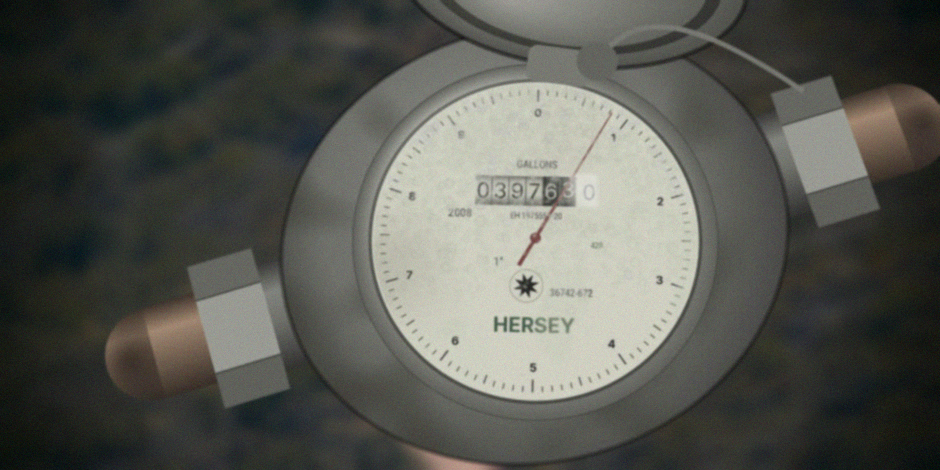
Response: 397630.8 gal
